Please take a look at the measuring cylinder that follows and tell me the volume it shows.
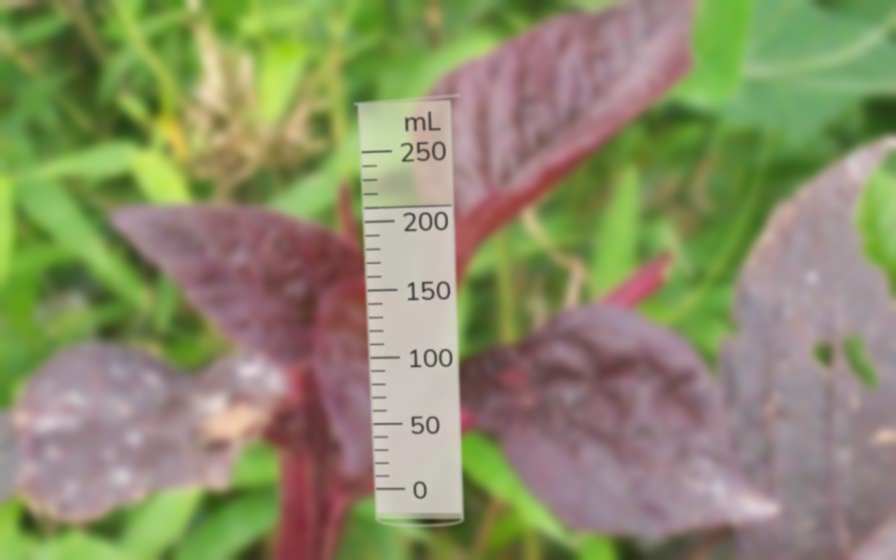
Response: 210 mL
